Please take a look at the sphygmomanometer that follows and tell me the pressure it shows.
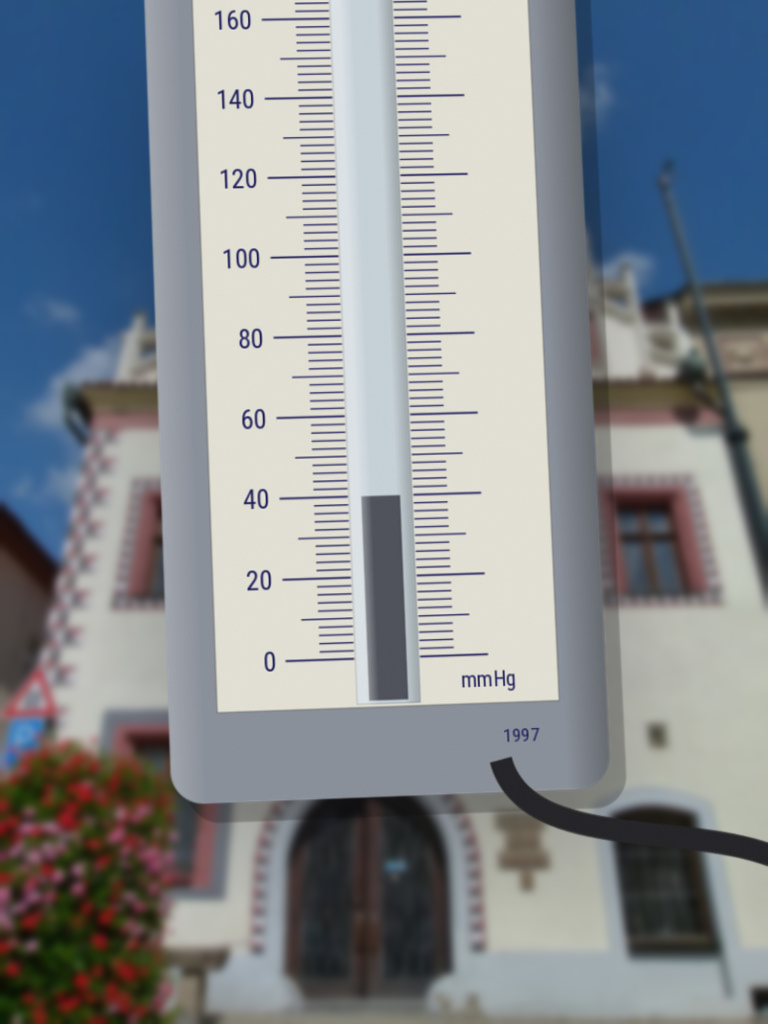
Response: 40 mmHg
